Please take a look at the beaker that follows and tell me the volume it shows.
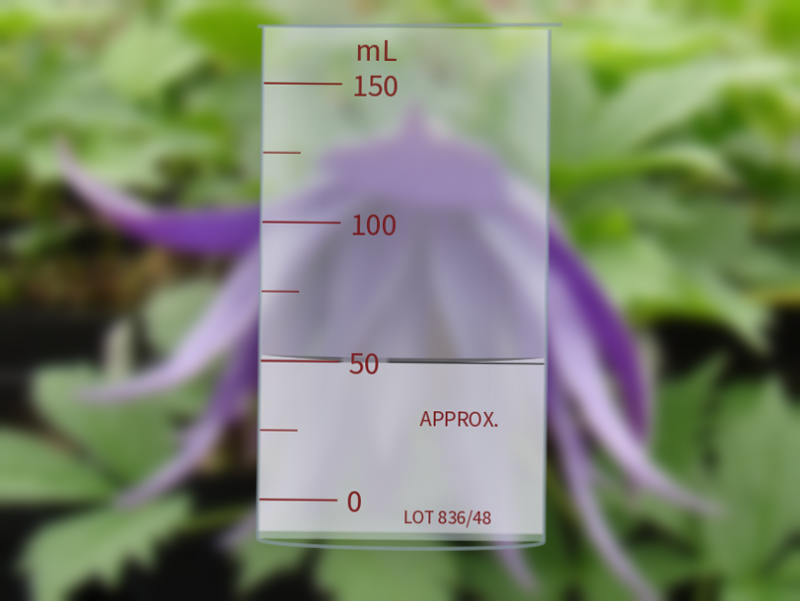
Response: 50 mL
